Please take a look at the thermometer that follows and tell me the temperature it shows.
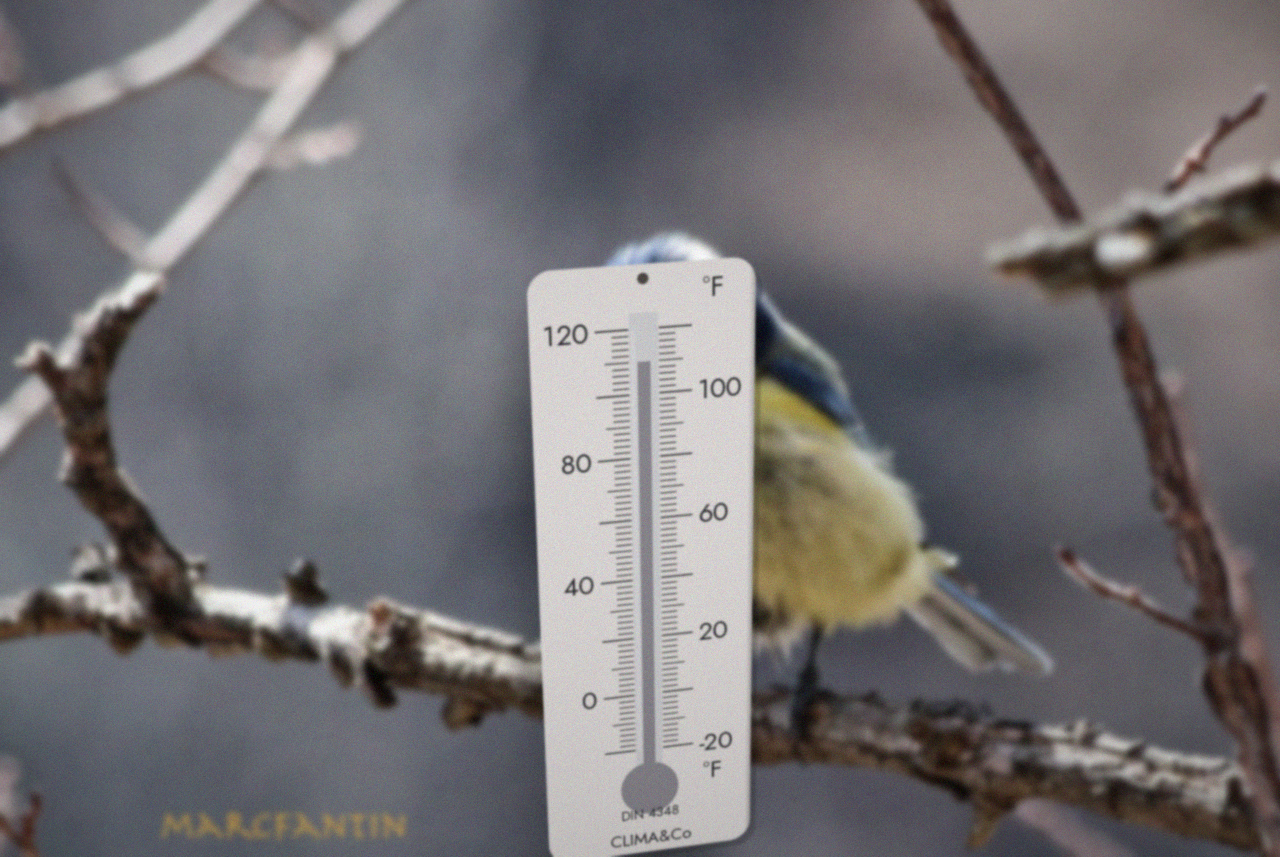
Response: 110 °F
